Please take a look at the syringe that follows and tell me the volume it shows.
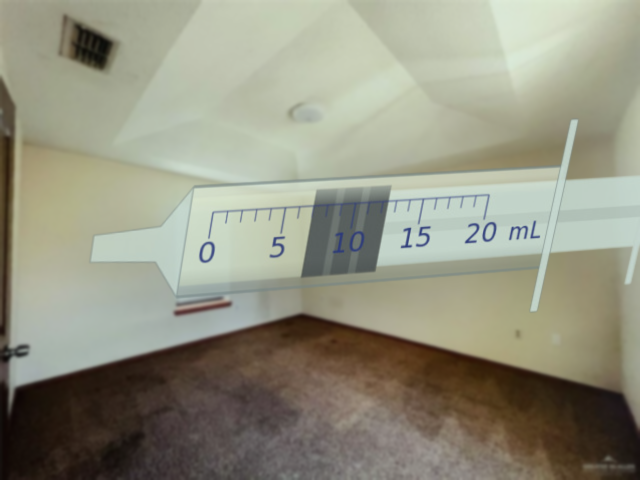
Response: 7 mL
